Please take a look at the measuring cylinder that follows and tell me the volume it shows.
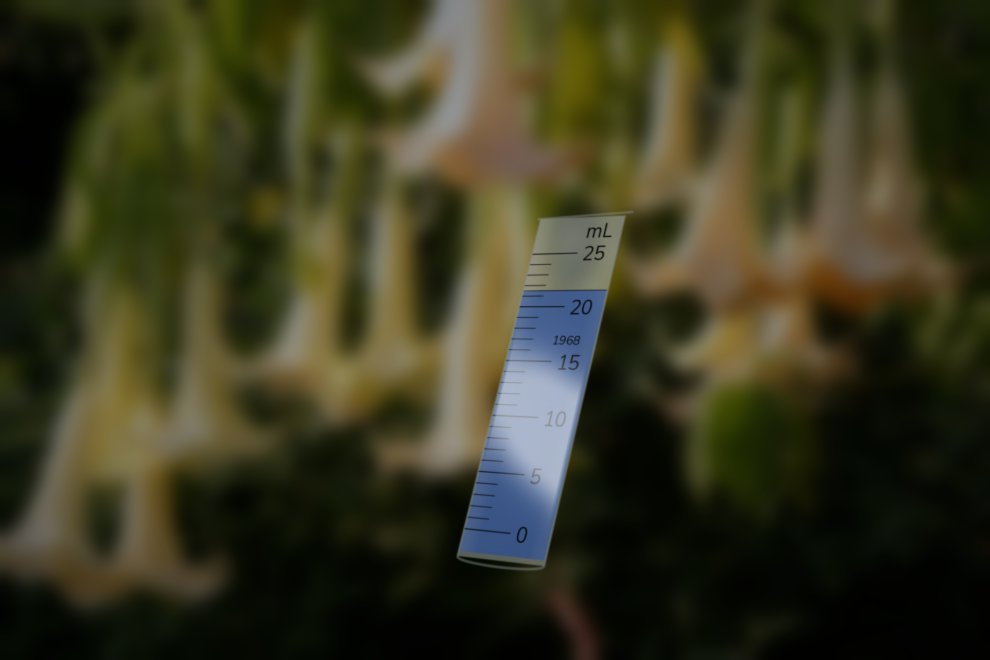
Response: 21.5 mL
